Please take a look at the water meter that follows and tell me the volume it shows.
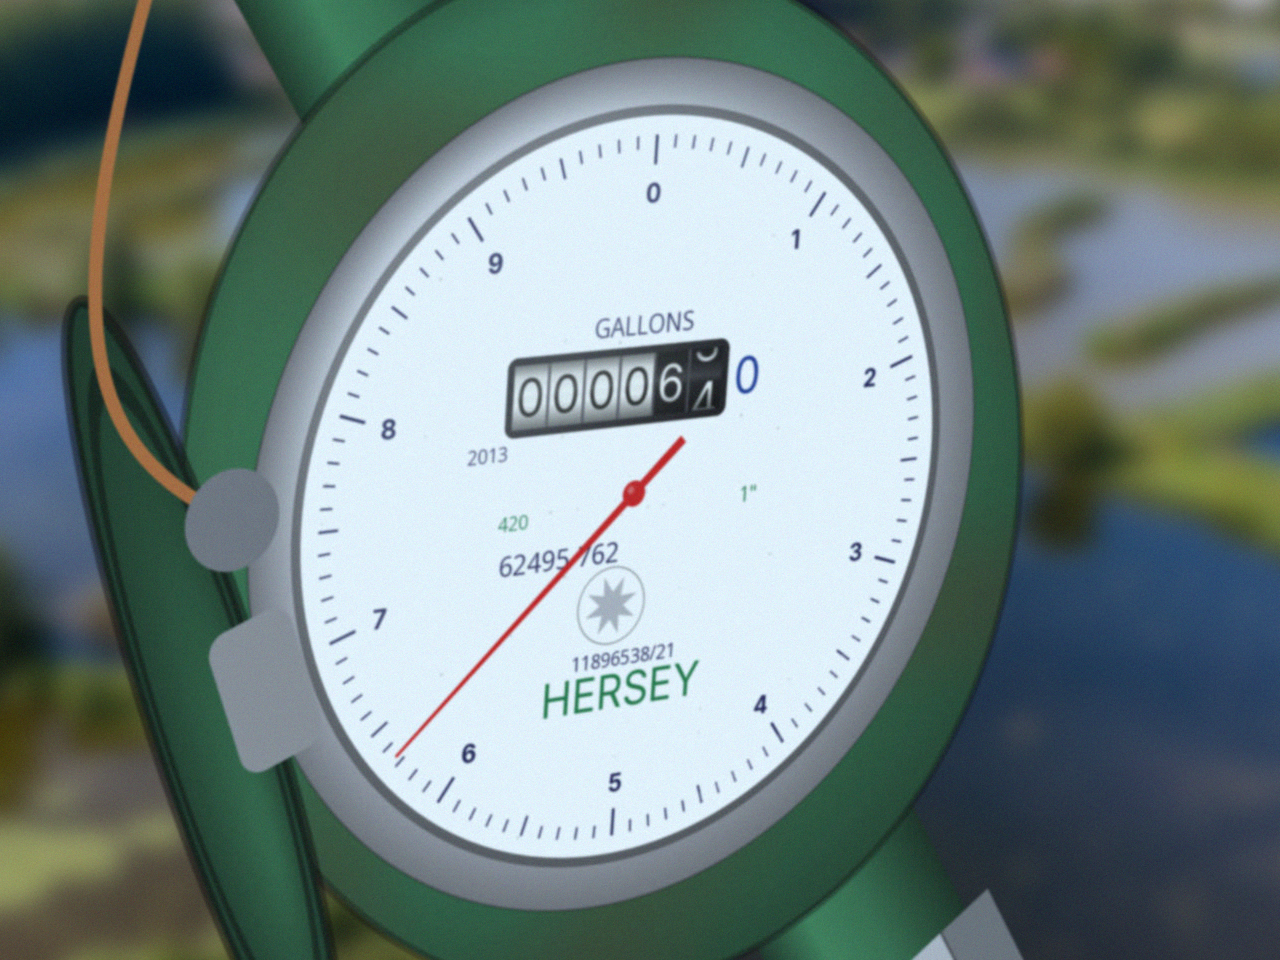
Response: 636.3 gal
